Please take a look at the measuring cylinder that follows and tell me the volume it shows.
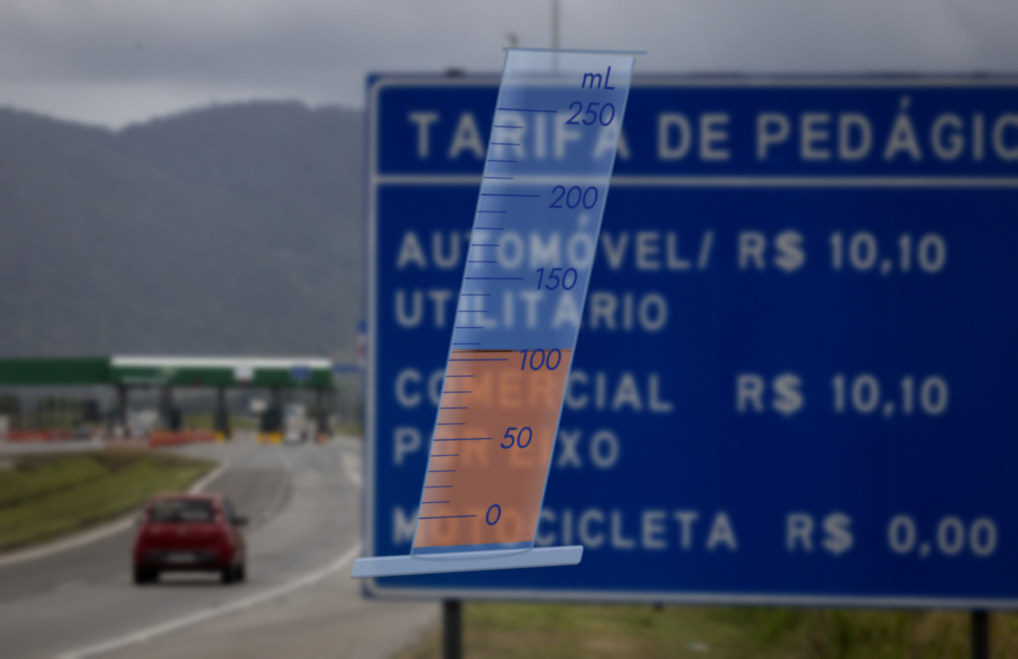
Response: 105 mL
